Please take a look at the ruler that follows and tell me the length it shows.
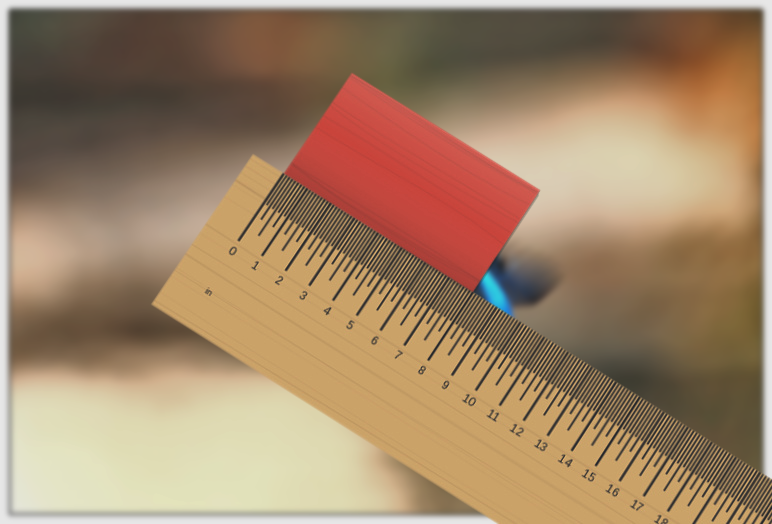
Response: 8 in
